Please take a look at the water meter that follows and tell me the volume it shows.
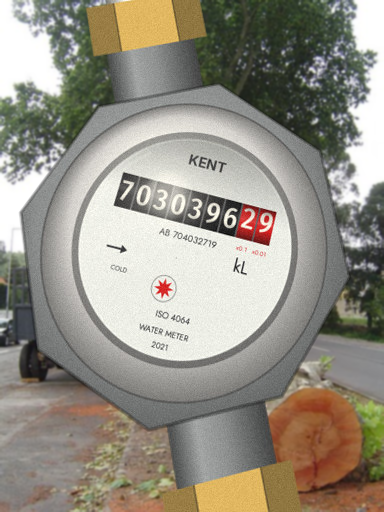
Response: 7030396.29 kL
